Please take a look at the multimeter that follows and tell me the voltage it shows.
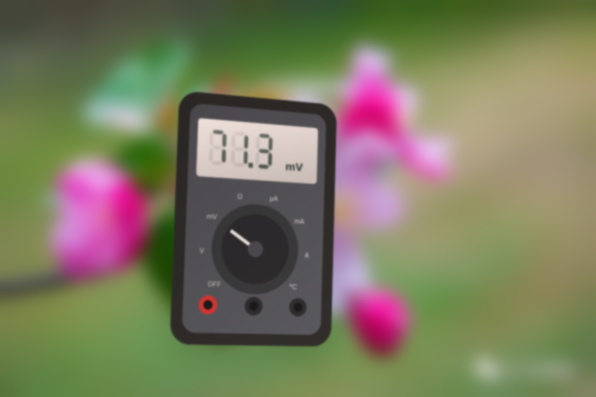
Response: 71.3 mV
